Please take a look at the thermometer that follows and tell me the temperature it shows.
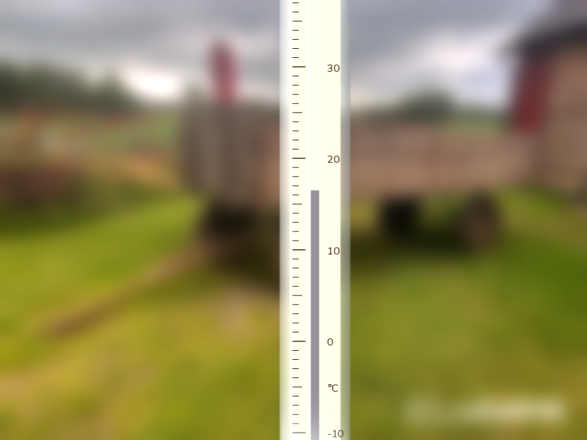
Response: 16.5 °C
